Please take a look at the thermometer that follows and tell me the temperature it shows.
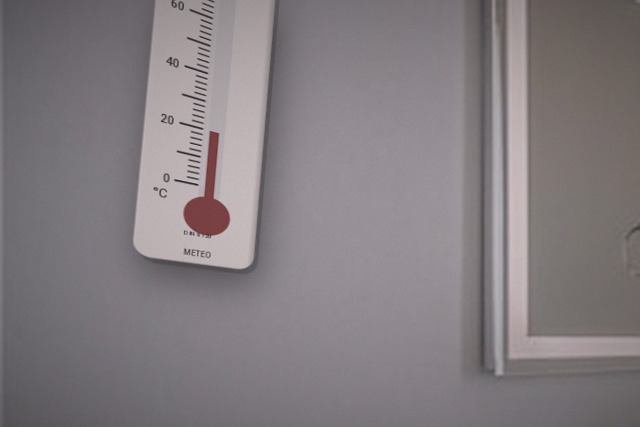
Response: 20 °C
